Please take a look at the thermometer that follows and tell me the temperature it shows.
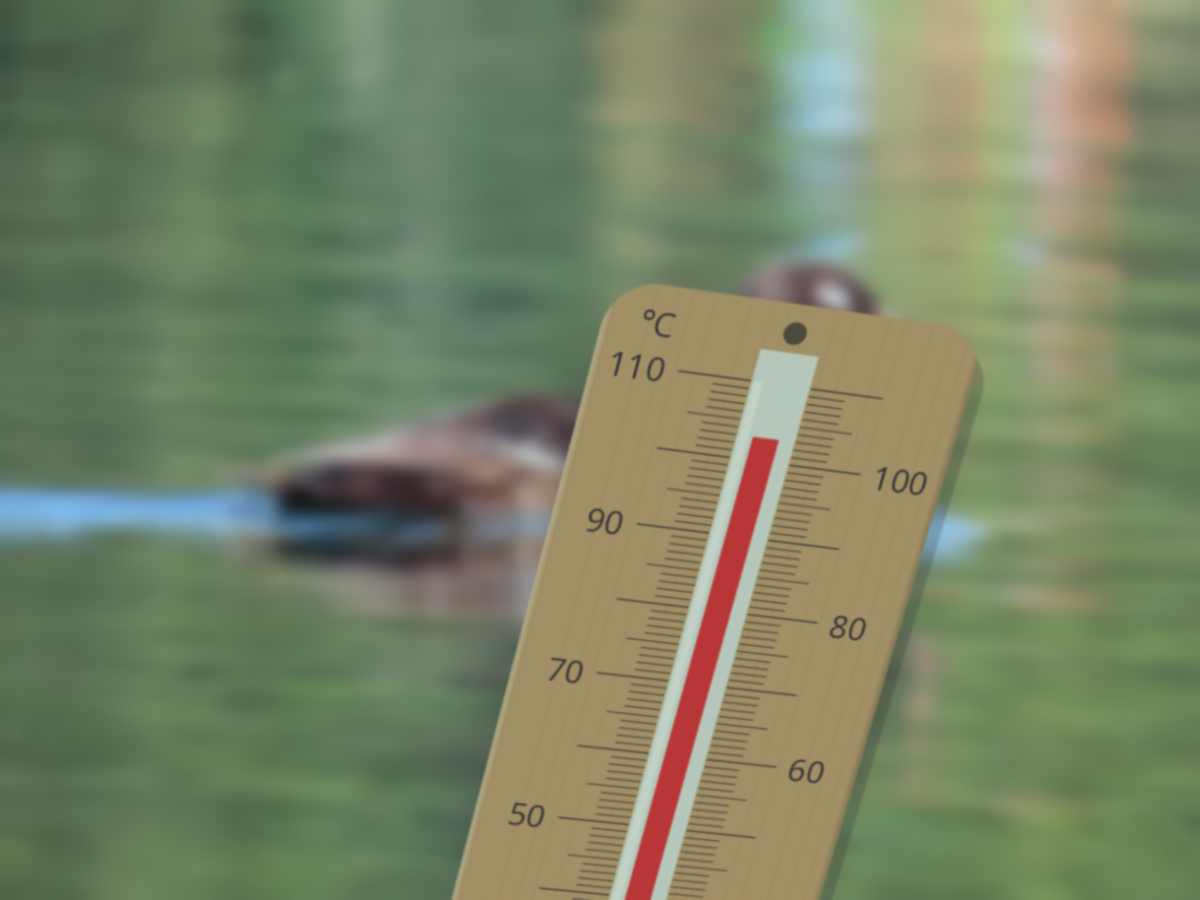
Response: 103 °C
